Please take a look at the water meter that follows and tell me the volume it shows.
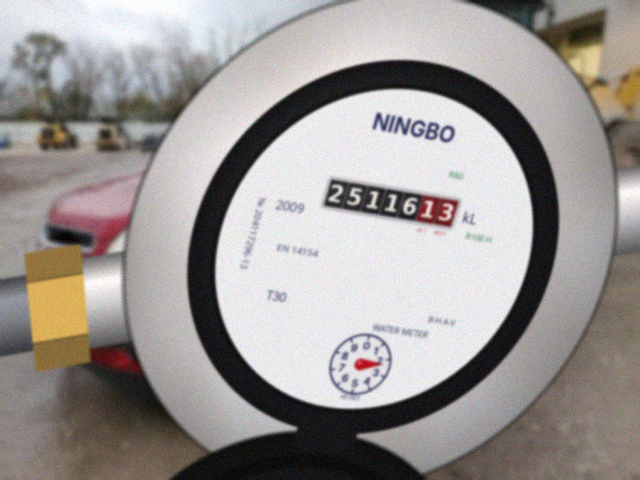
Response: 25116.132 kL
